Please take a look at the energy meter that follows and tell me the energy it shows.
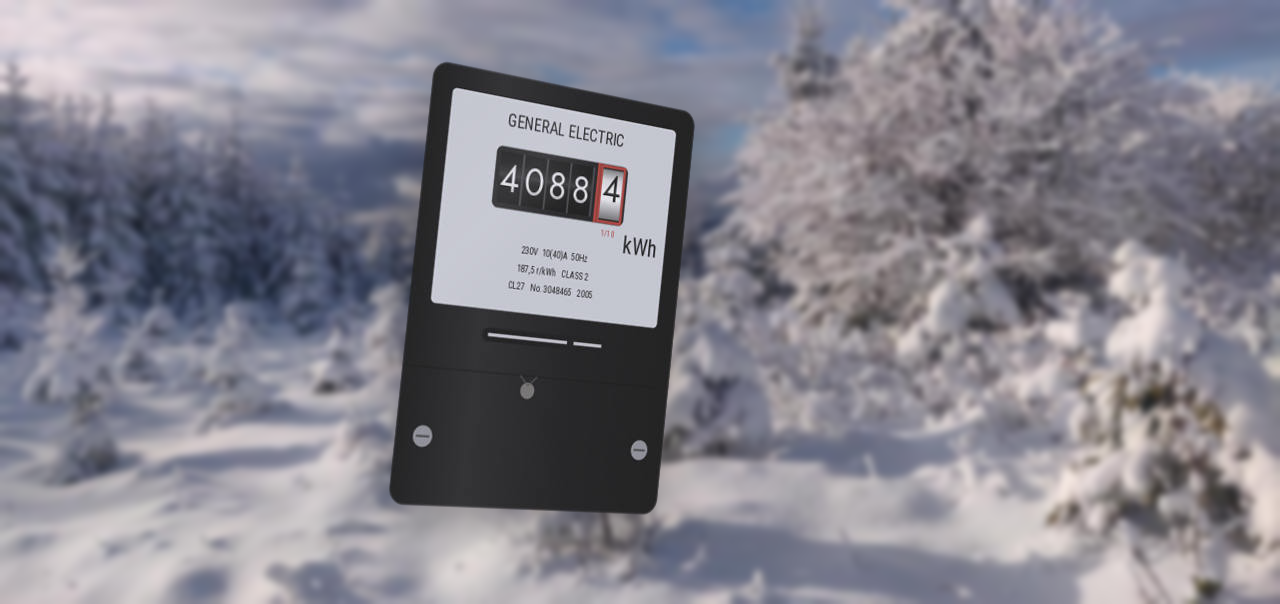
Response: 4088.4 kWh
